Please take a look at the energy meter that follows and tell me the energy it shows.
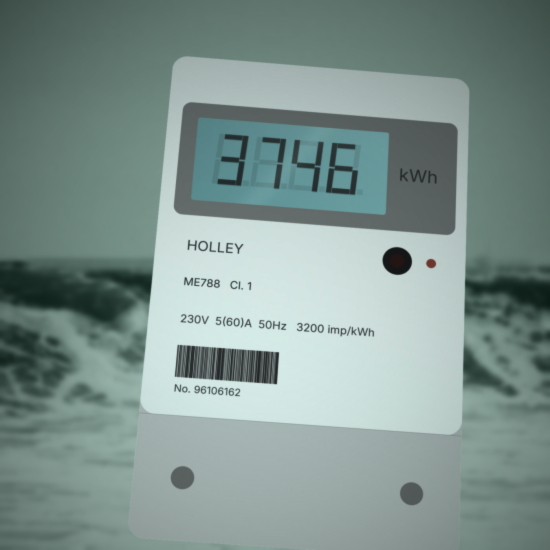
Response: 3746 kWh
